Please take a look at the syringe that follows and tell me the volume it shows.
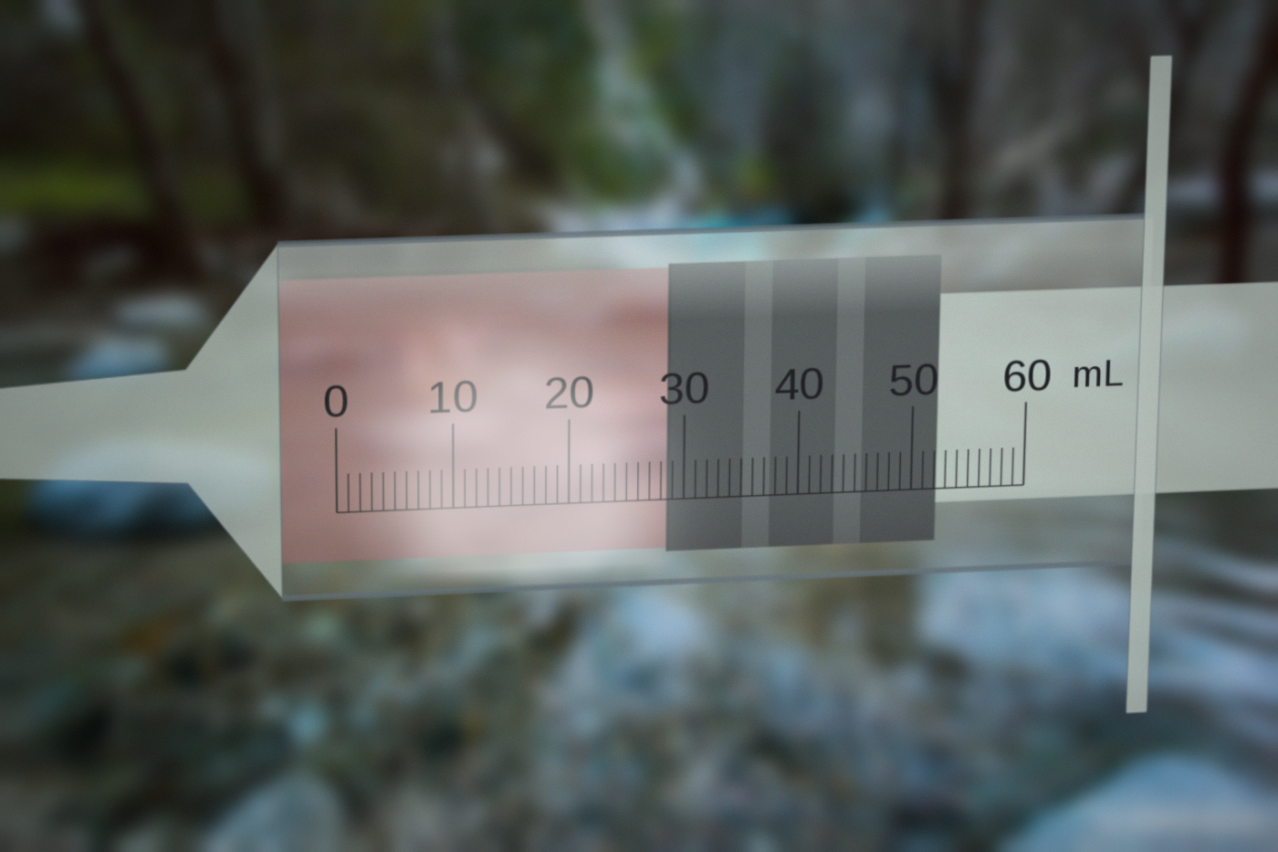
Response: 28.5 mL
